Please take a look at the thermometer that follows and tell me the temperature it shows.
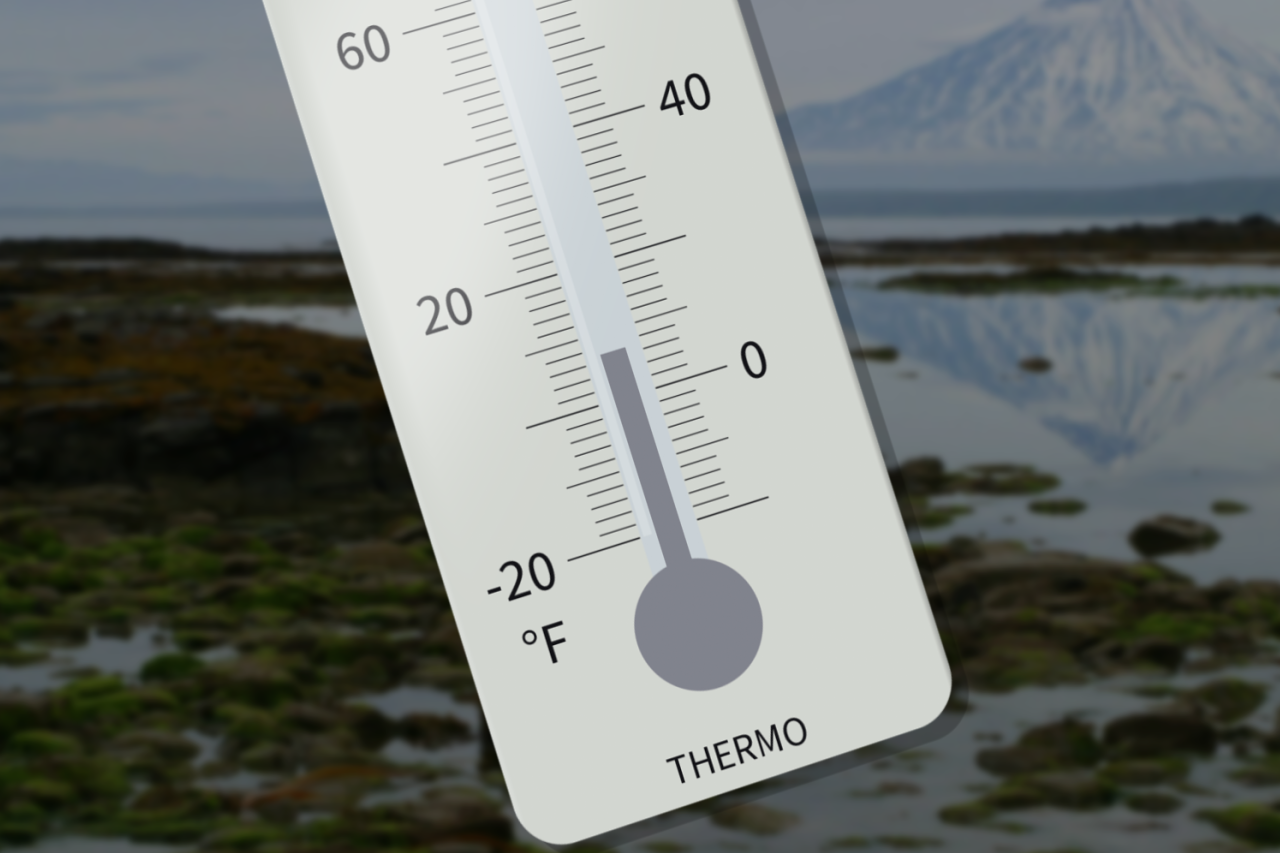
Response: 7 °F
